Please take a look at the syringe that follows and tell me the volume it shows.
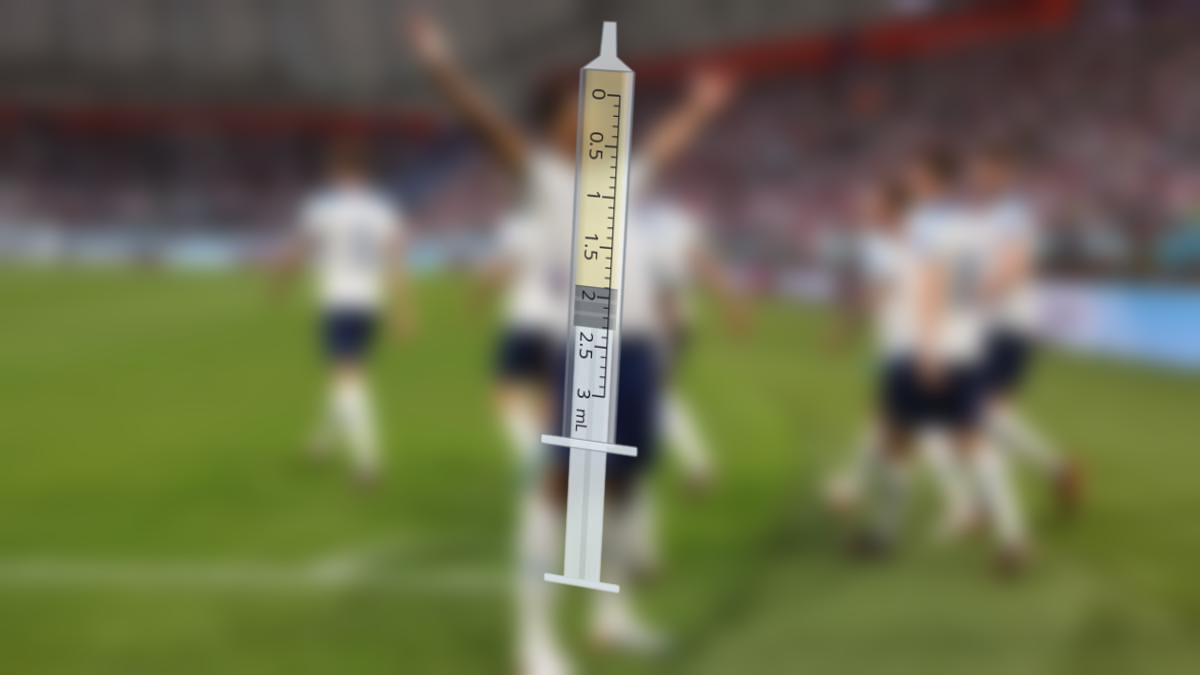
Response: 1.9 mL
